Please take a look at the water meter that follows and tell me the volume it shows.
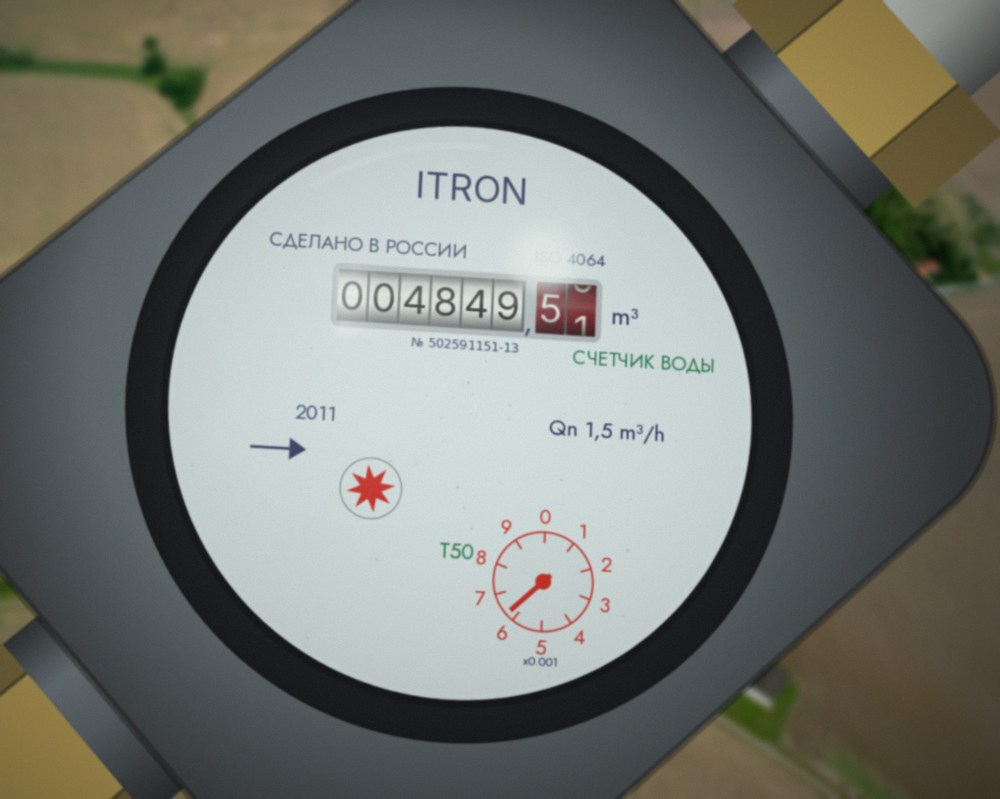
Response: 4849.506 m³
